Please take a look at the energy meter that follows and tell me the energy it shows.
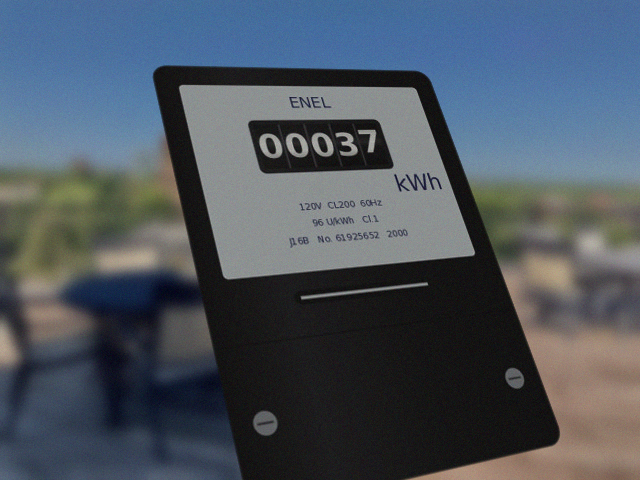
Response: 37 kWh
